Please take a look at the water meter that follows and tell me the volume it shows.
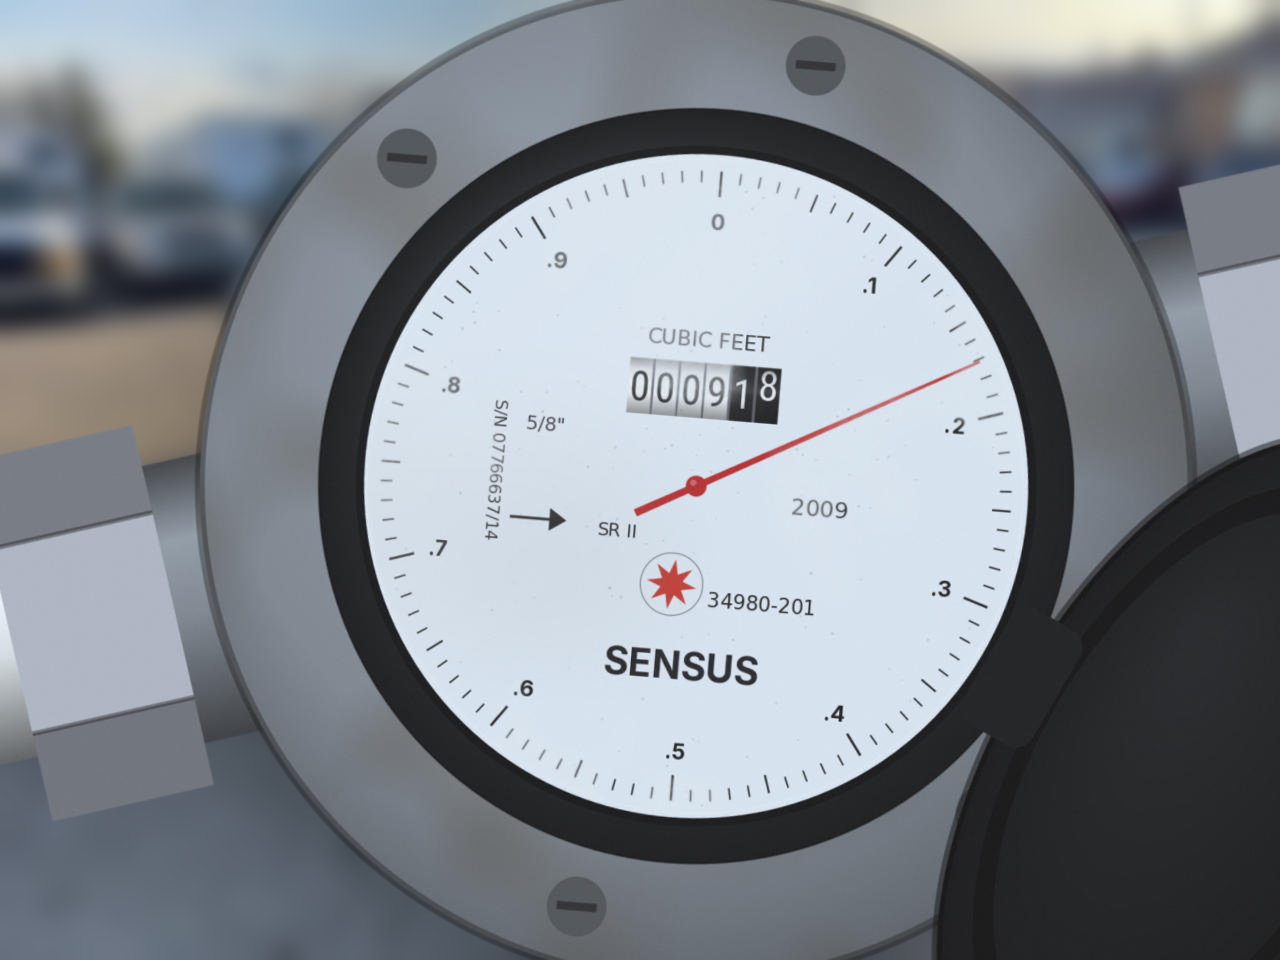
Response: 918.17 ft³
